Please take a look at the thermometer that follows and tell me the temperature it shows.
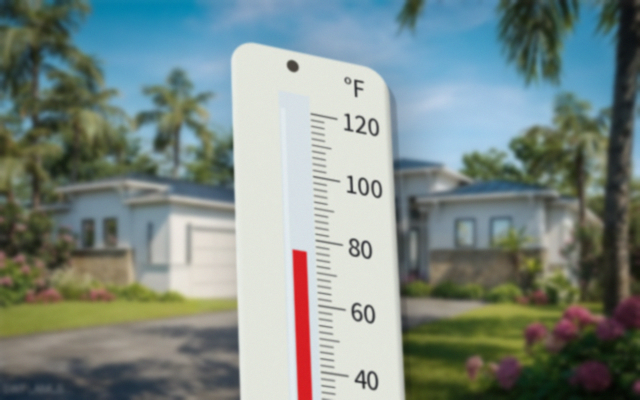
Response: 76 °F
